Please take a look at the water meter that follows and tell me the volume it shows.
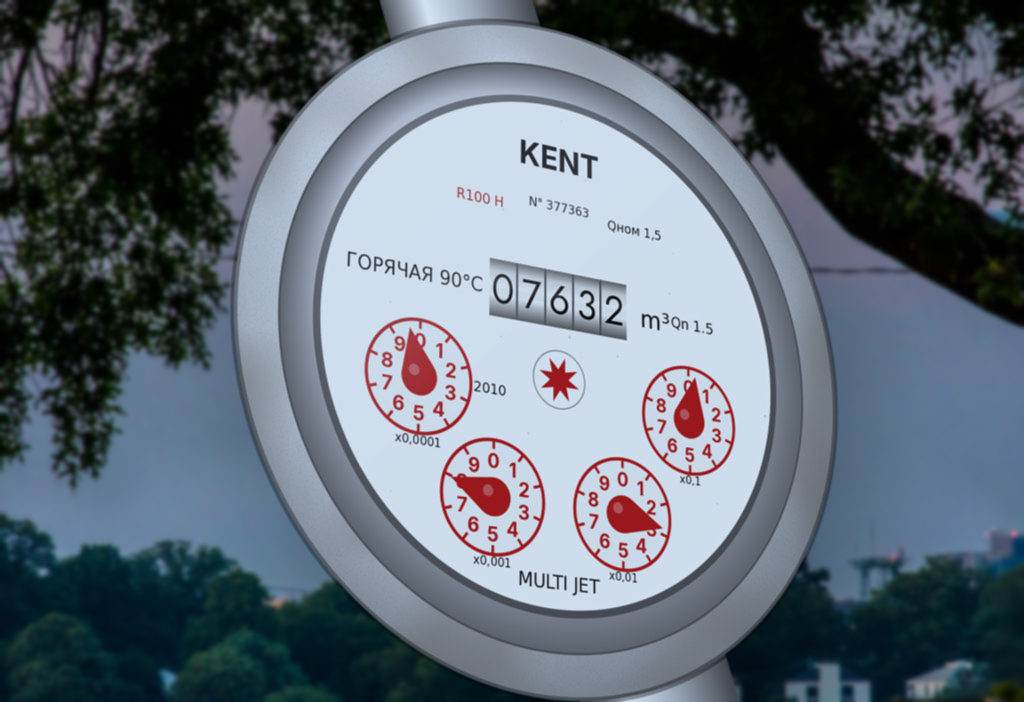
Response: 7632.0279 m³
